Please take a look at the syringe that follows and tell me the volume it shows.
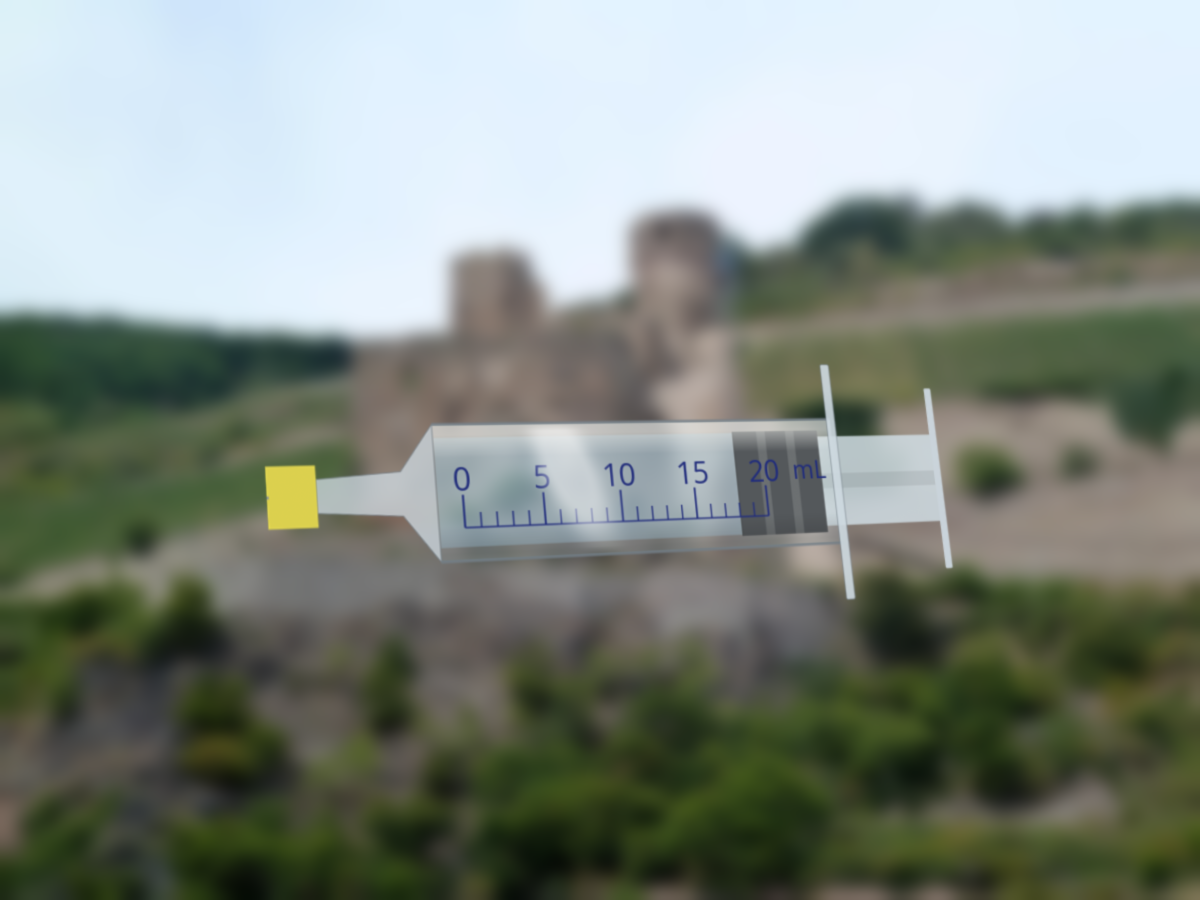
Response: 18 mL
